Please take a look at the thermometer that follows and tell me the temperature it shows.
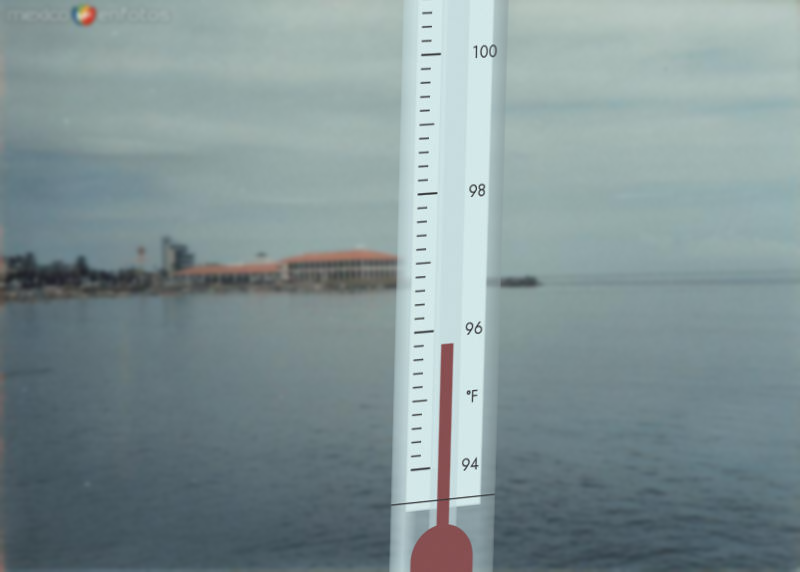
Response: 95.8 °F
